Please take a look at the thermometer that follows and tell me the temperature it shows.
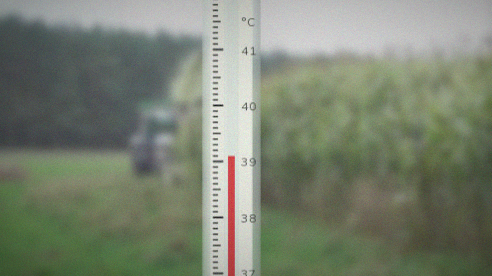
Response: 39.1 °C
